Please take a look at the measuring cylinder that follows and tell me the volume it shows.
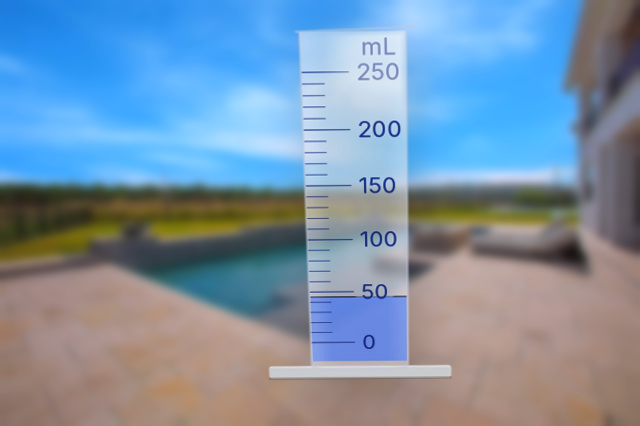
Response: 45 mL
